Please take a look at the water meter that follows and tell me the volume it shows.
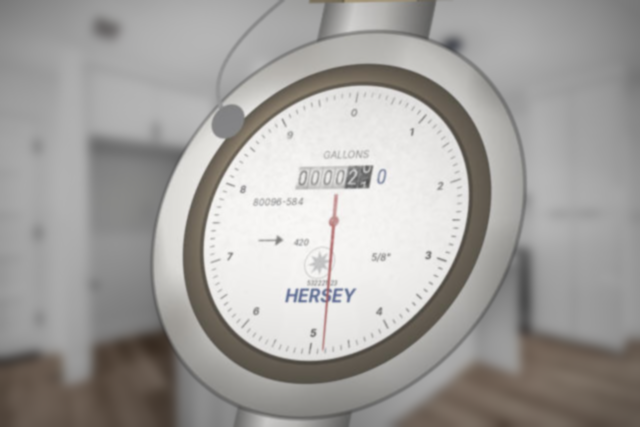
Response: 204.8 gal
